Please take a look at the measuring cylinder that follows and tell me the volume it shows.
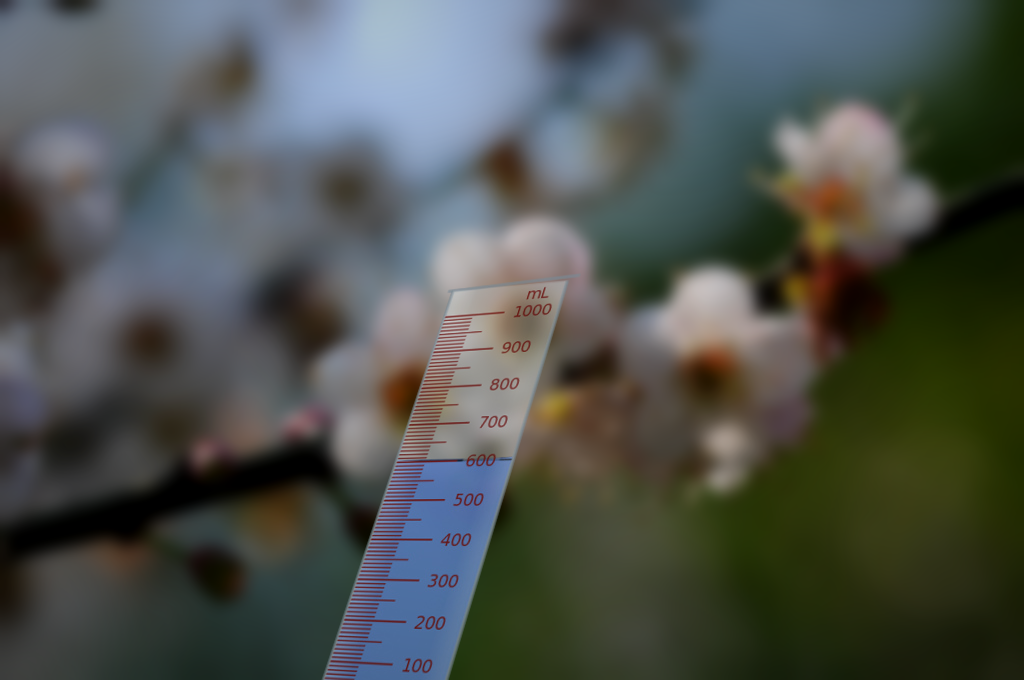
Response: 600 mL
